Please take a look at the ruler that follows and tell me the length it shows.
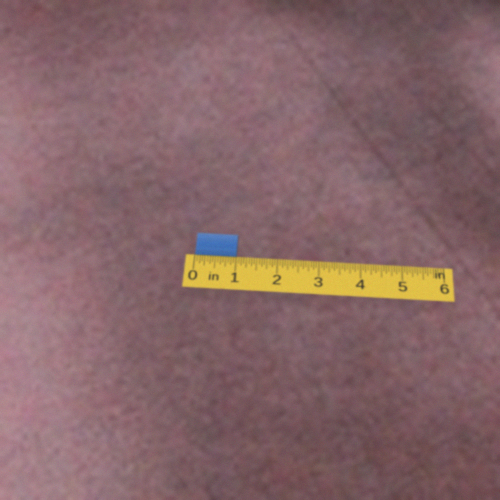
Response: 1 in
